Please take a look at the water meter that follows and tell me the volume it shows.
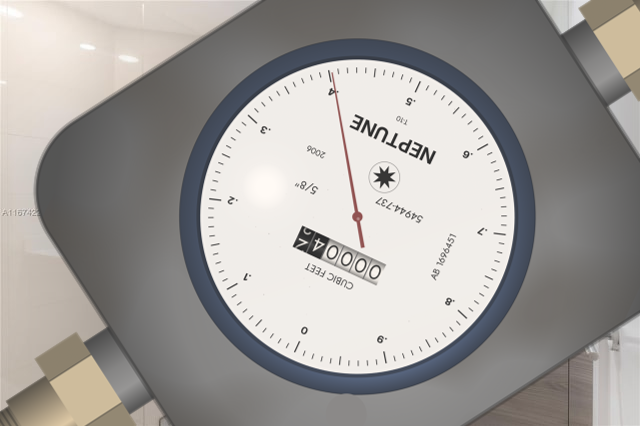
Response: 42.40 ft³
